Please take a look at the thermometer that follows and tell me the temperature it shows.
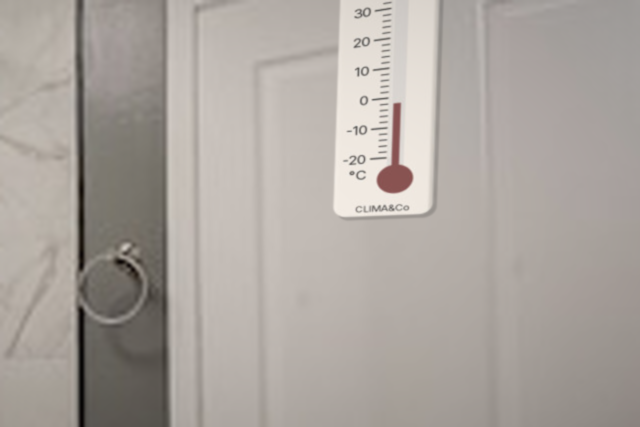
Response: -2 °C
